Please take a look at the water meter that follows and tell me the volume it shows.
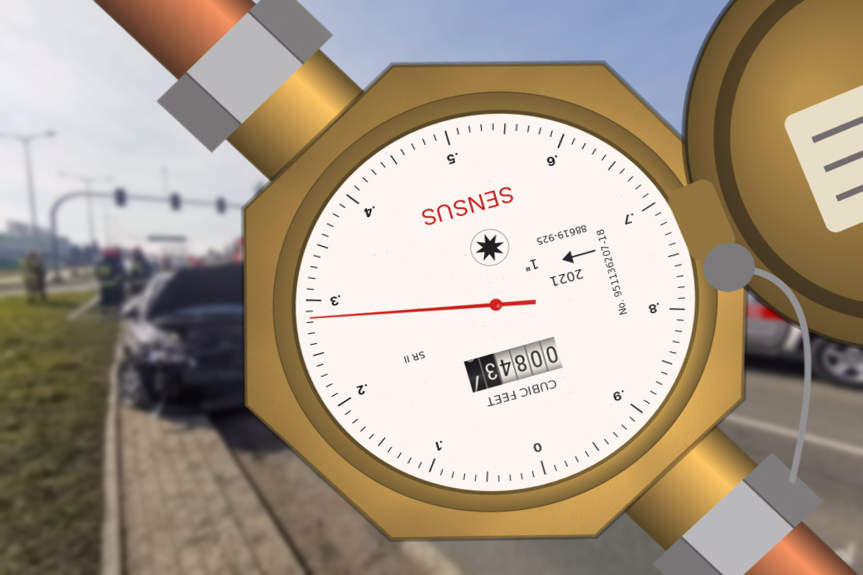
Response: 8437.28 ft³
